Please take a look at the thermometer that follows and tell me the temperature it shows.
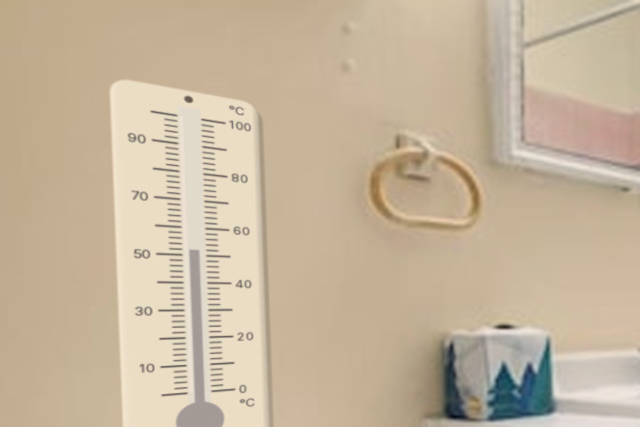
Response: 52 °C
